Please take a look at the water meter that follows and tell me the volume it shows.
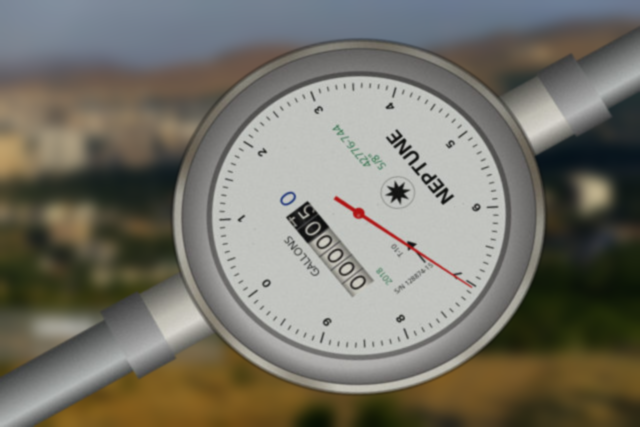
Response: 47.0 gal
